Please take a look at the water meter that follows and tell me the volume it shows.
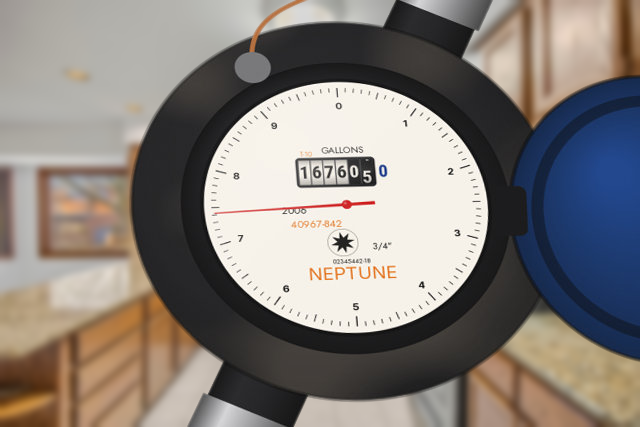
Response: 1676047.4 gal
